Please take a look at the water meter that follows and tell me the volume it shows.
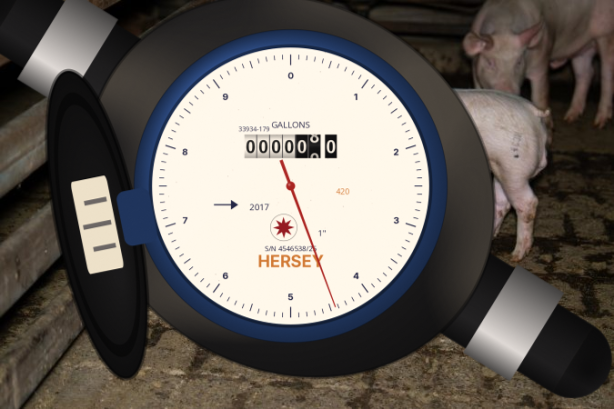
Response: 84.4 gal
